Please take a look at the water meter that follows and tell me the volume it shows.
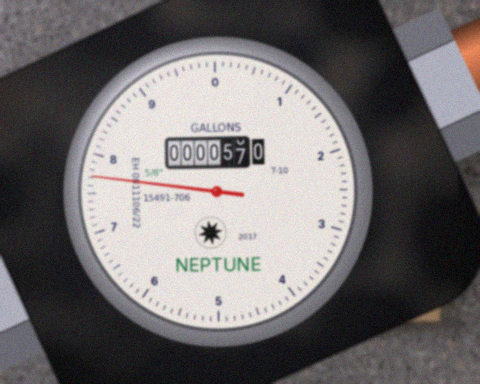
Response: 567.7 gal
